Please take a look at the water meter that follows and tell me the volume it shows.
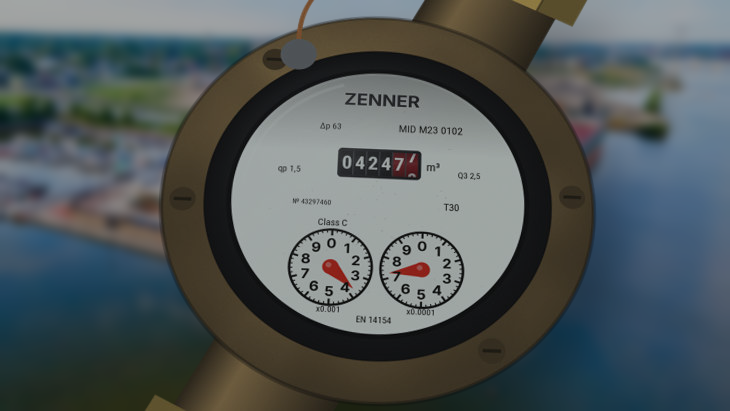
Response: 424.7737 m³
